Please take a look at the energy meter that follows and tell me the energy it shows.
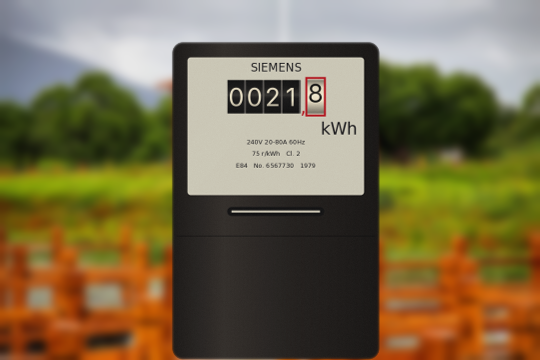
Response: 21.8 kWh
